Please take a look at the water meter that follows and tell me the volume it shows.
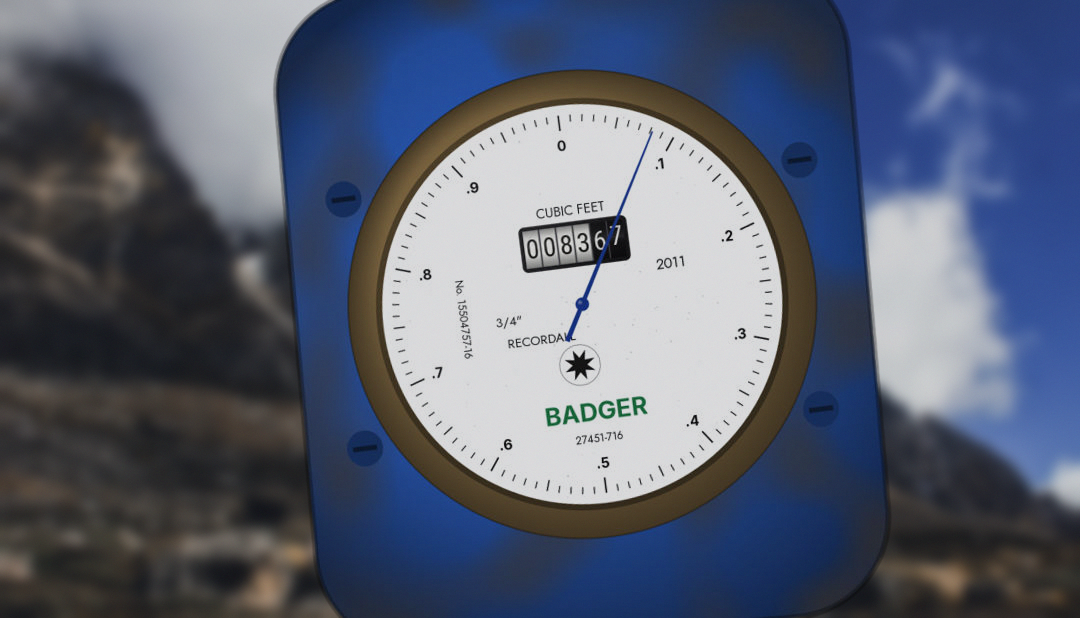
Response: 8367.08 ft³
